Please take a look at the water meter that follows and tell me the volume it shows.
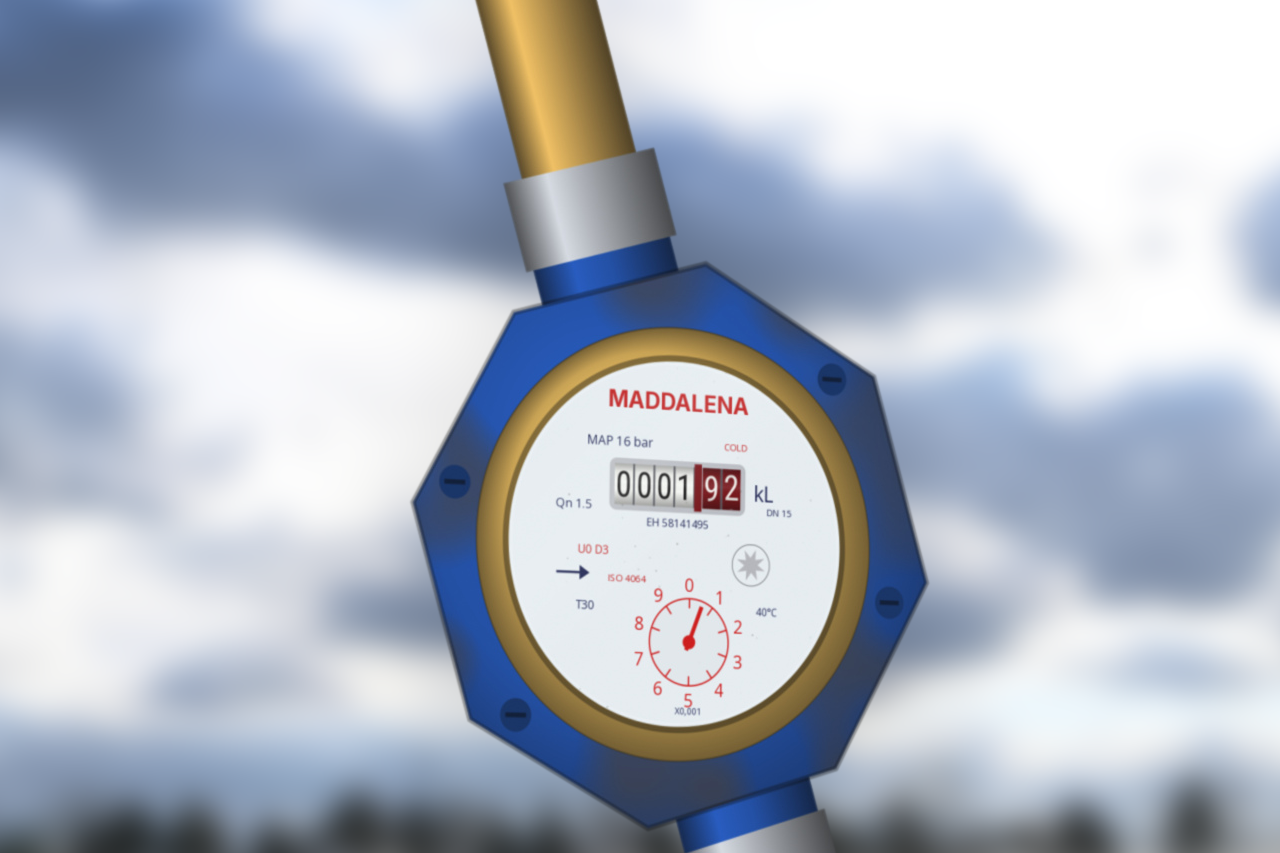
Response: 1.920 kL
